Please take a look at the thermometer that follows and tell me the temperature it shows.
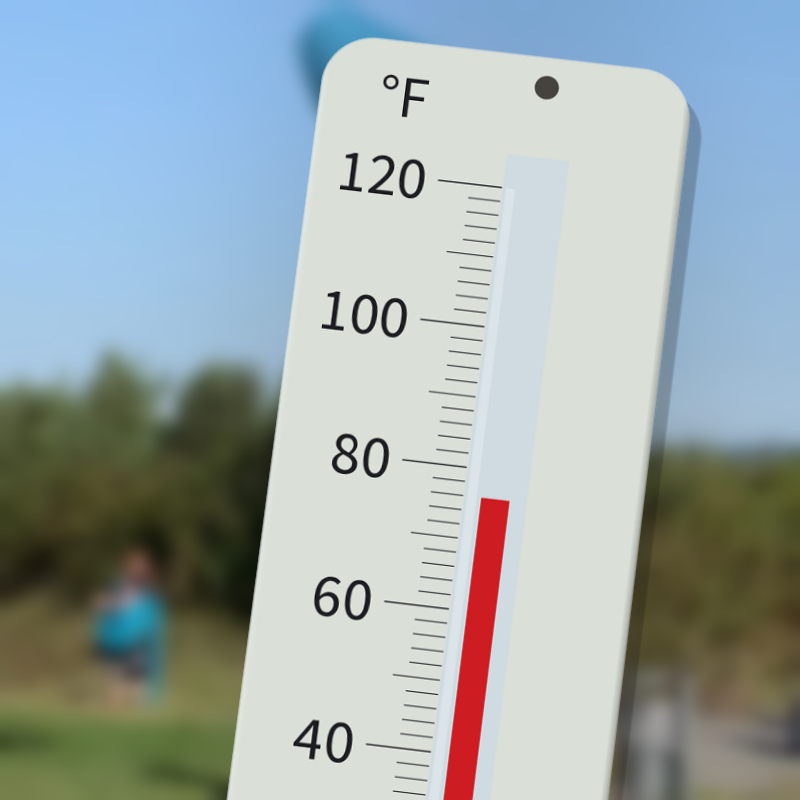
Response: 76 °F
